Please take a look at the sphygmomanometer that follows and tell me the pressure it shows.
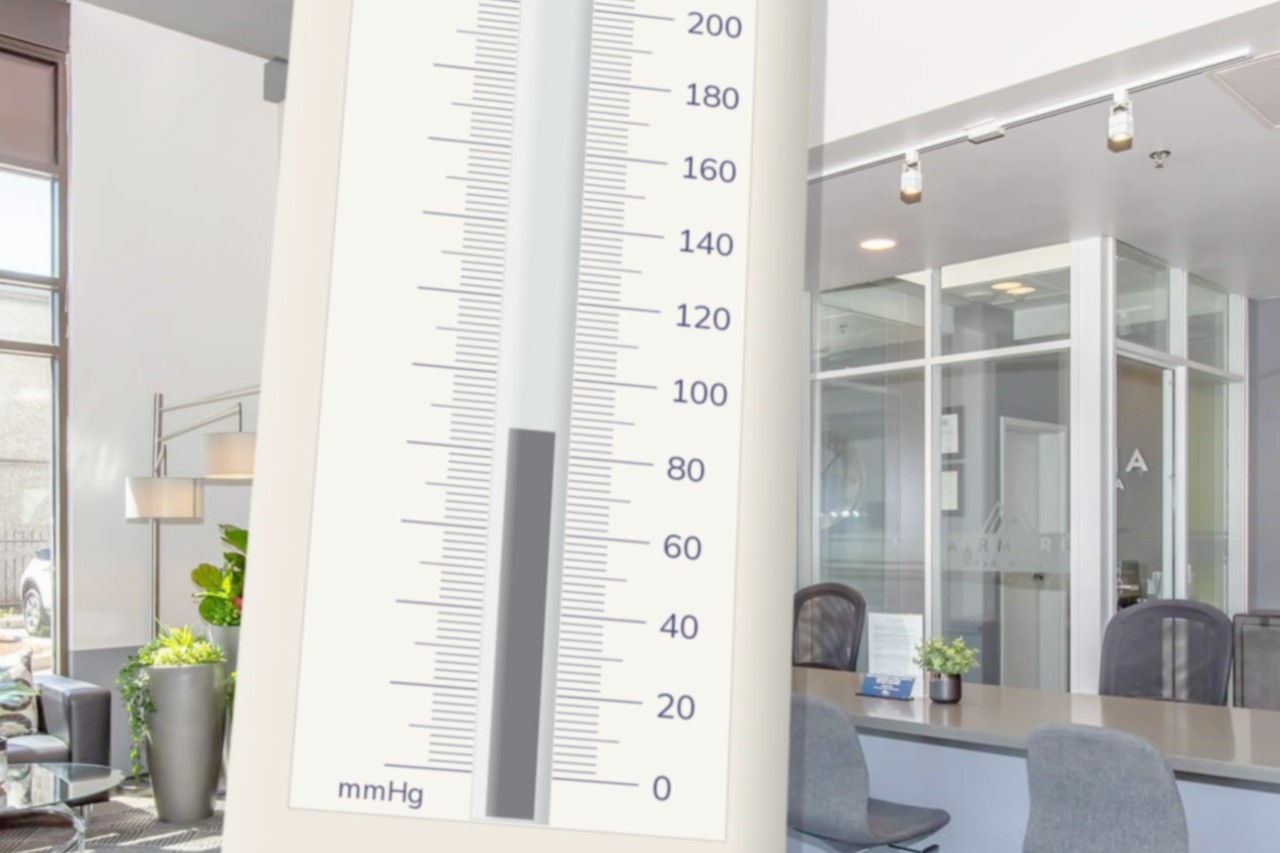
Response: 86 mmHg
